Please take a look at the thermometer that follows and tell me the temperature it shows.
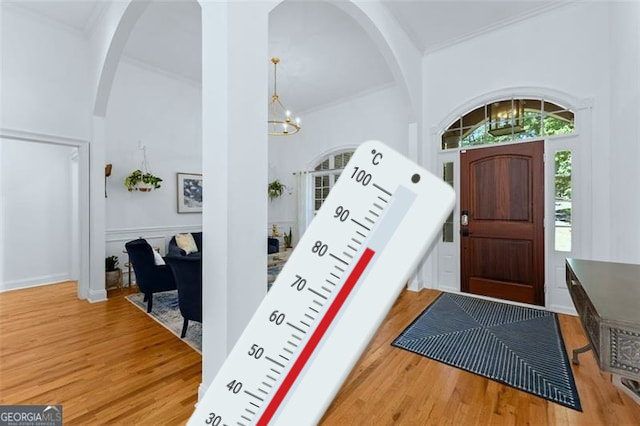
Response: 86 °C
